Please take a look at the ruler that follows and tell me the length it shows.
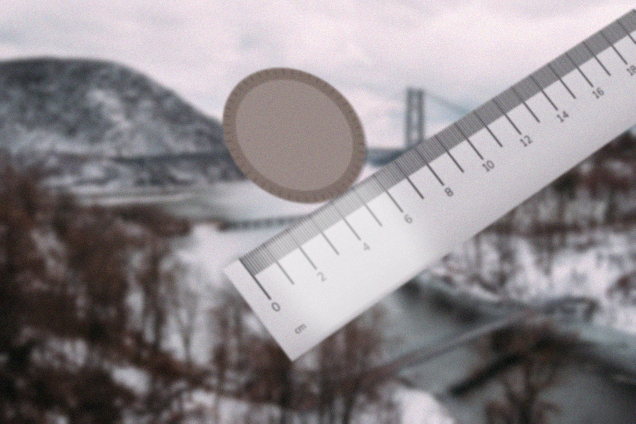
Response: 5 cm
